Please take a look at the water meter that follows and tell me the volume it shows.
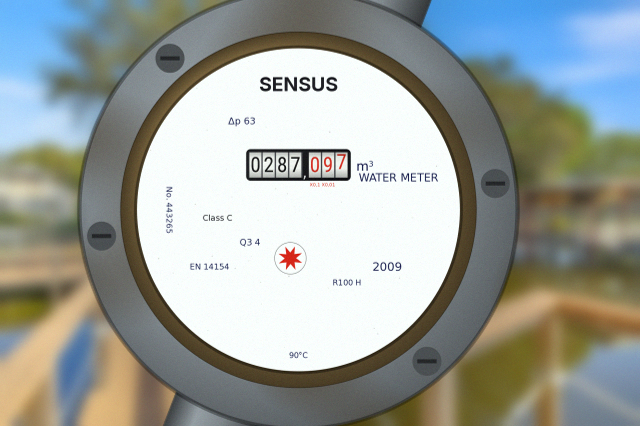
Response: 287.097 m³
